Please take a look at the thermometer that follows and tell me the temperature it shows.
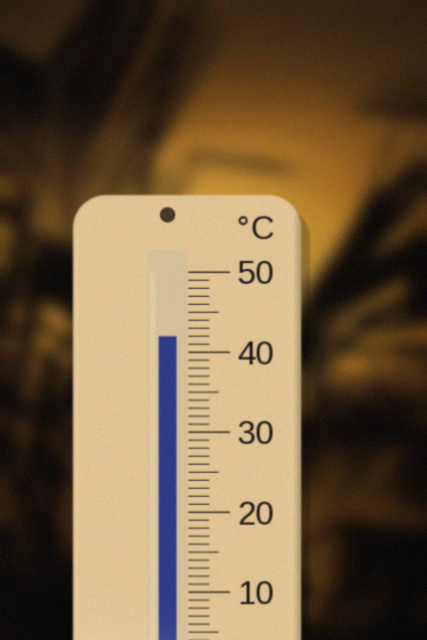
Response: 42 °C
